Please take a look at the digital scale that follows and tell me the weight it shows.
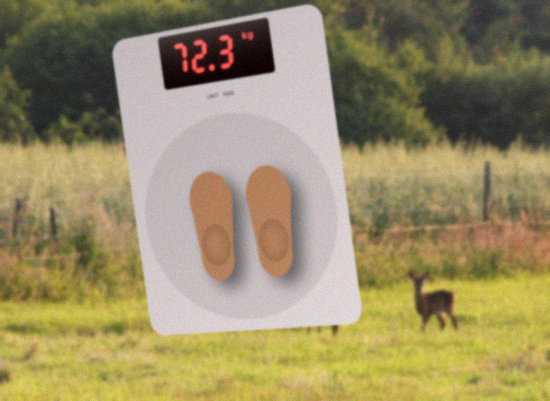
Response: 72.3 kg
